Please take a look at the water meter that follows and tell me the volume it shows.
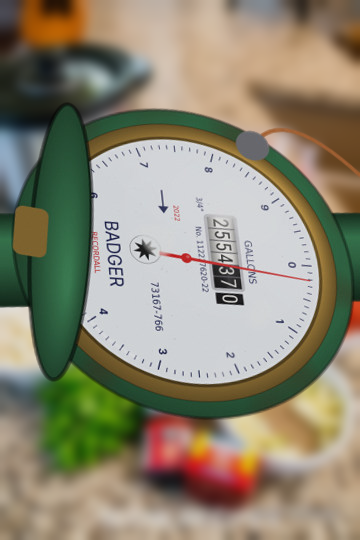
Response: 2554370.2 gal
